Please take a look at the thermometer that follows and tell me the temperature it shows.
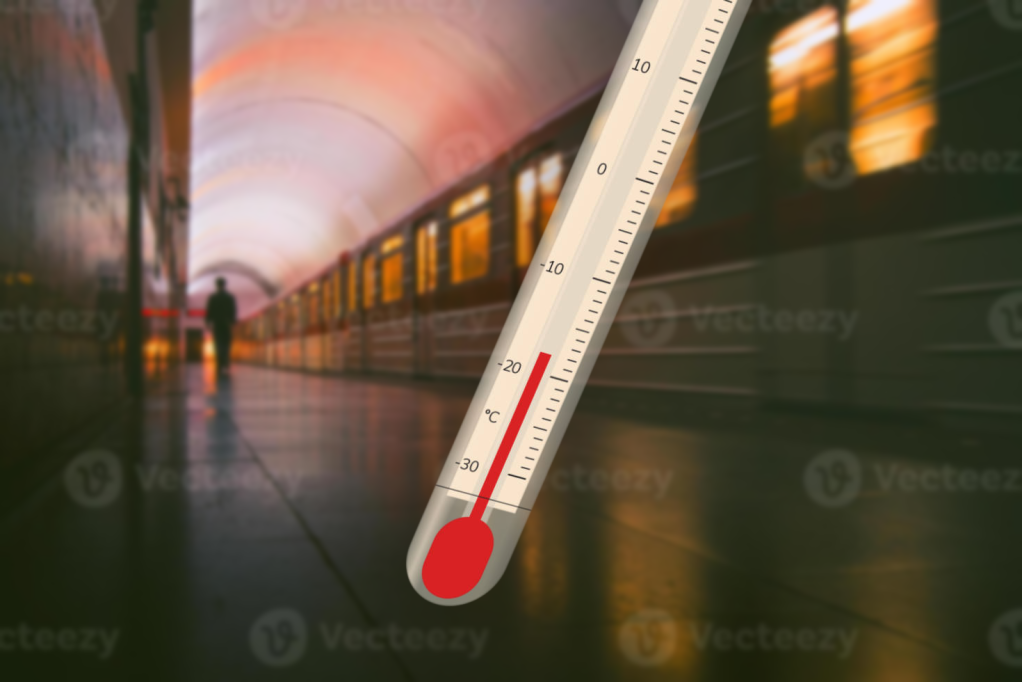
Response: -18 °C
